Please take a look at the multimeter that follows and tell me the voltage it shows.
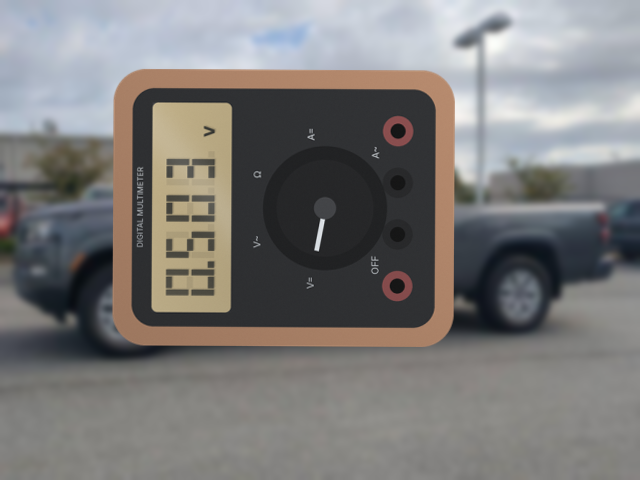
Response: 0.503 V
